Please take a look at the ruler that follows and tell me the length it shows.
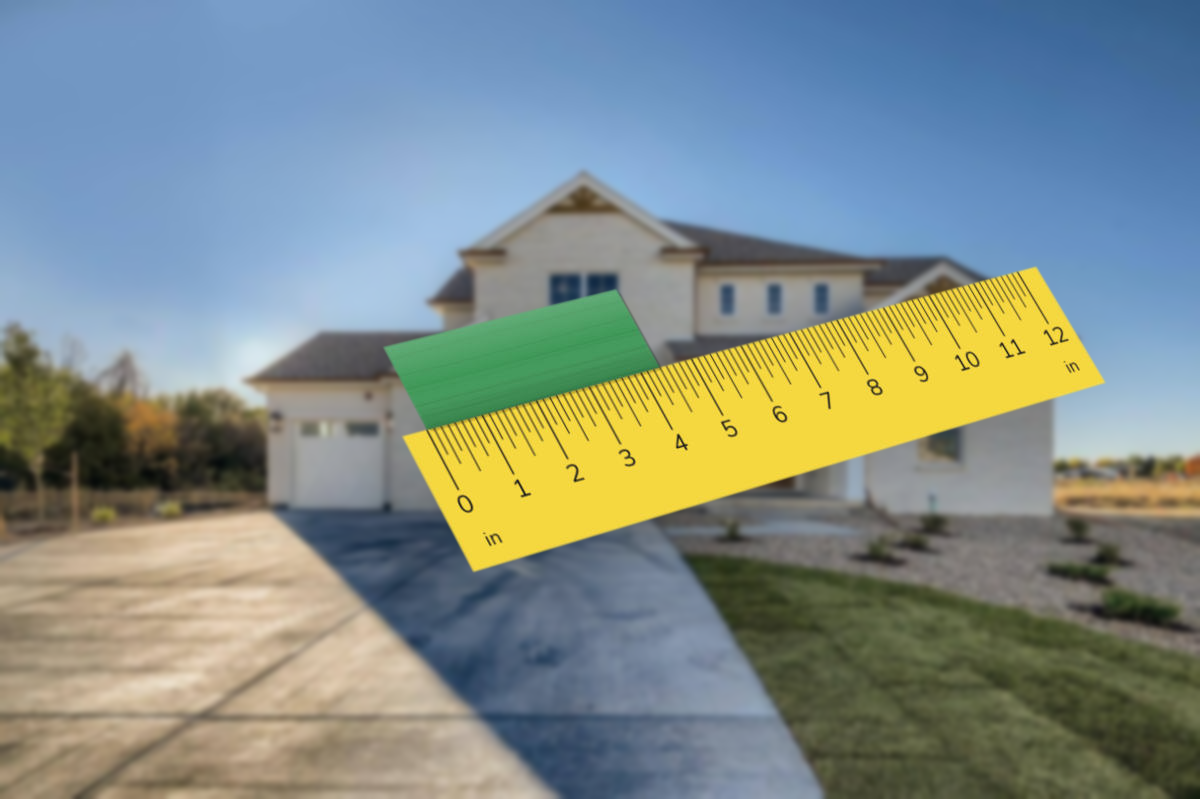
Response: 4.375 in
